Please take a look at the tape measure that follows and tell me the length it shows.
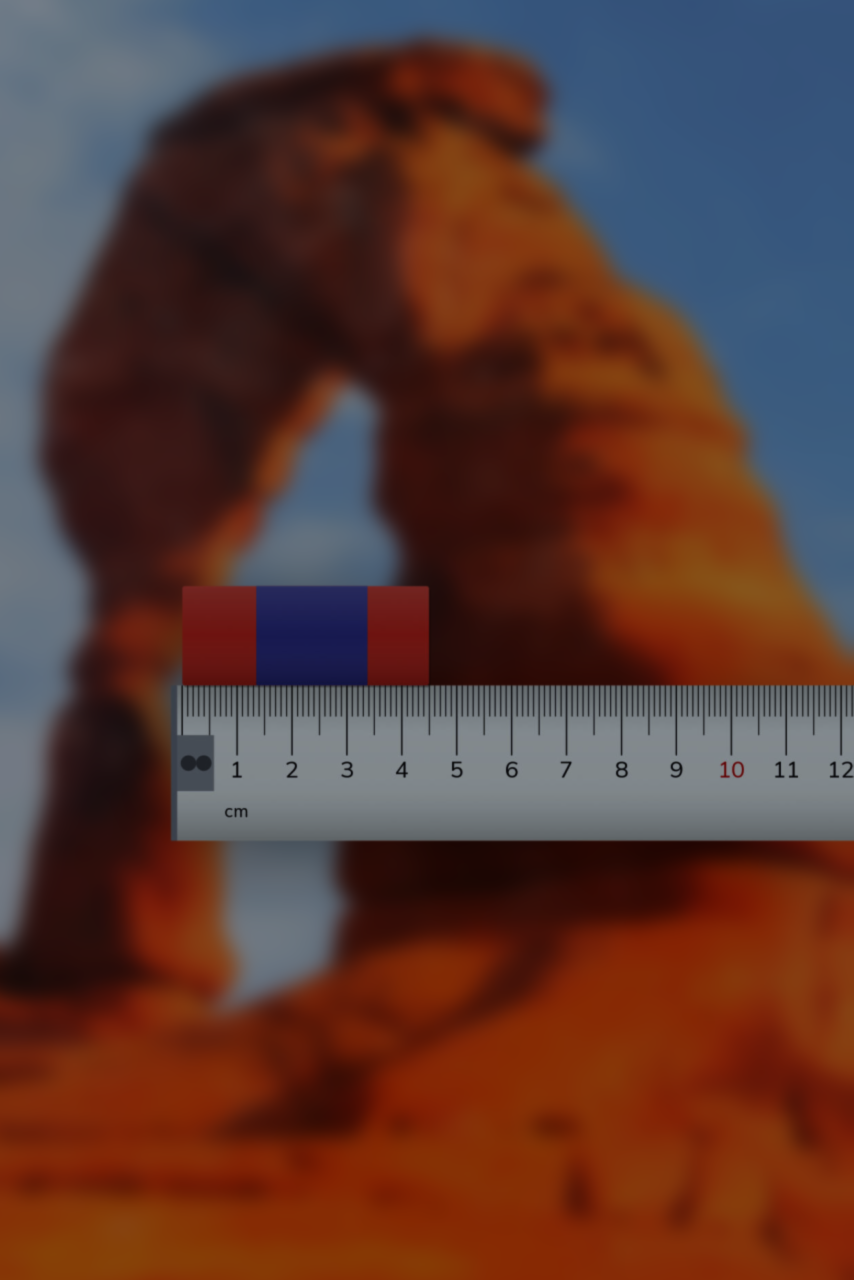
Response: 4.5 cm
